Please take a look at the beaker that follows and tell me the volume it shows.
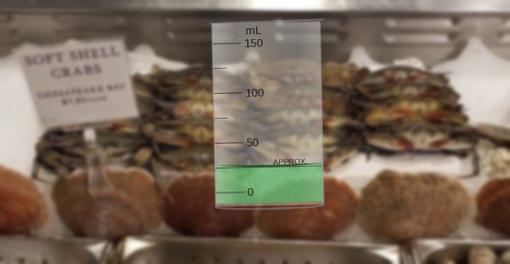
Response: 25 mL
